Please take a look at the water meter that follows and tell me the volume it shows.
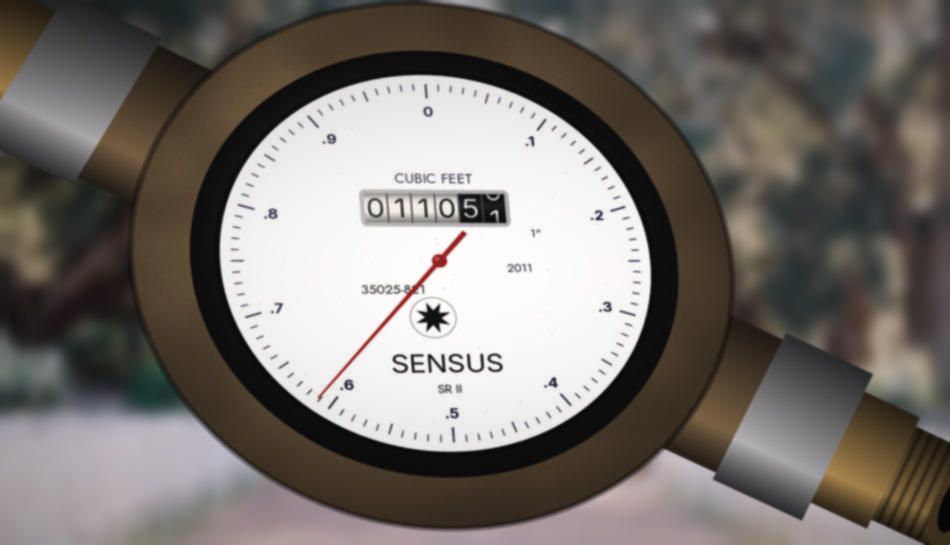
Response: 11050.61 ft³
